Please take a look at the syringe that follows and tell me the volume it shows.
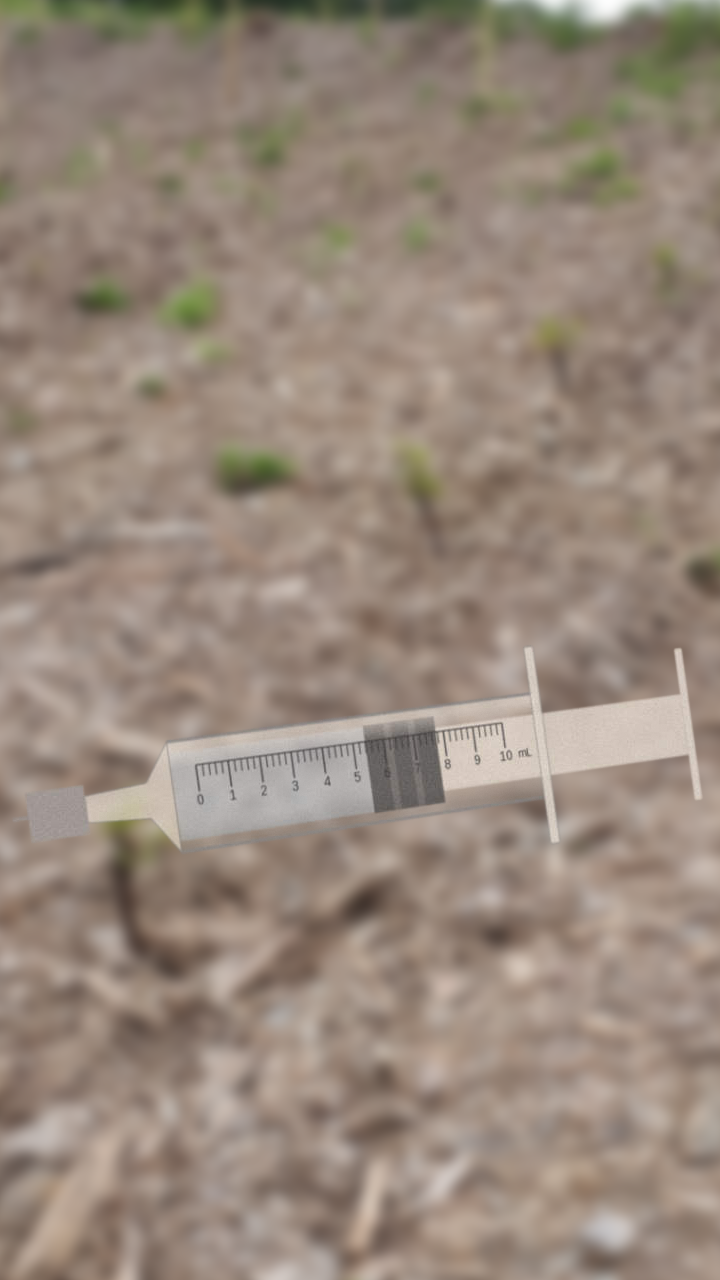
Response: 5.4 mL
